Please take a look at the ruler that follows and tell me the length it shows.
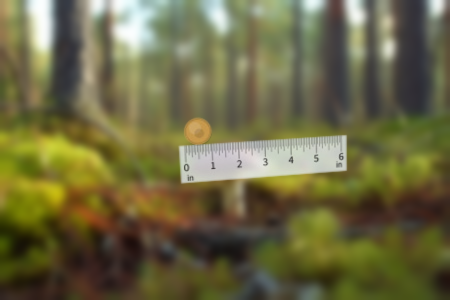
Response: 1 in
